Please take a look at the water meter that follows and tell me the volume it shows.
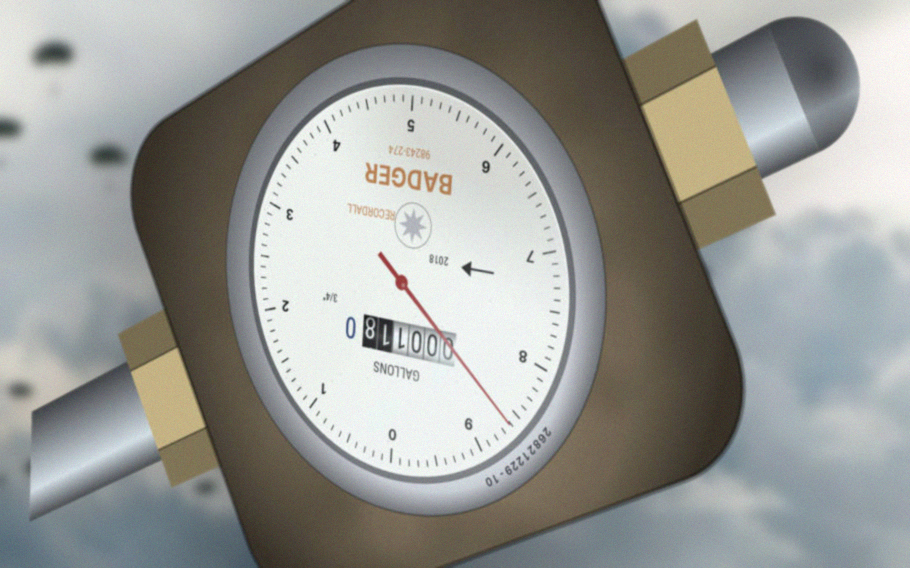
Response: 1178.6 gal
